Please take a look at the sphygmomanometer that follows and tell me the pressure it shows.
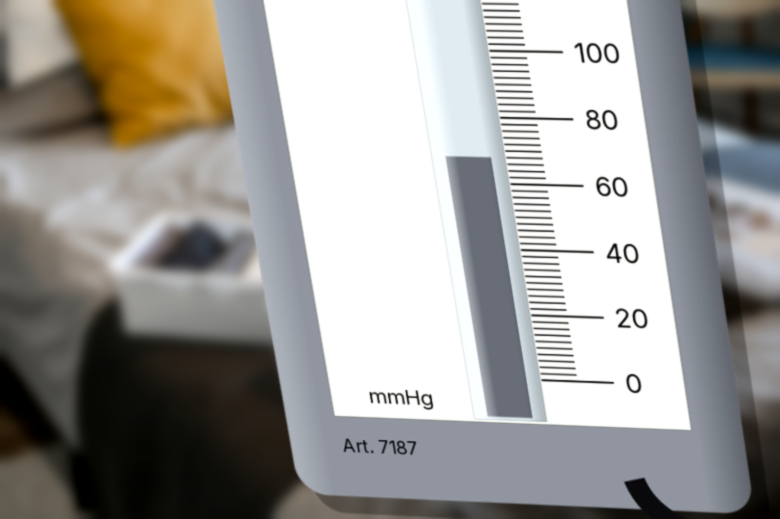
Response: 68 mmHg
